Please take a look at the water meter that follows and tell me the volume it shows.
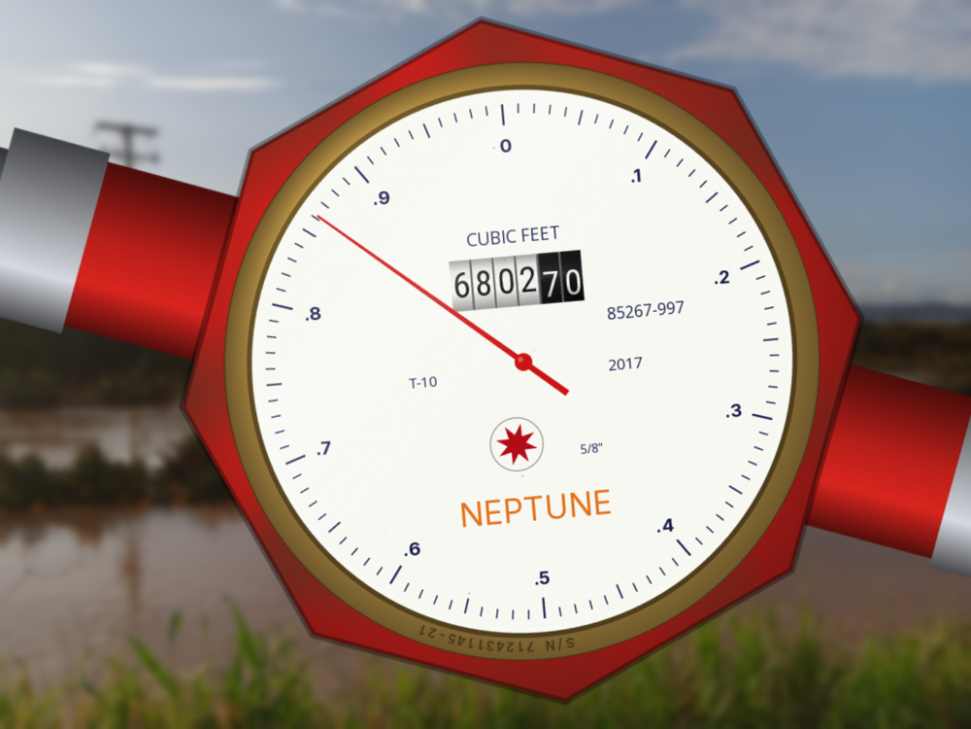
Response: 680269.86 ft³
